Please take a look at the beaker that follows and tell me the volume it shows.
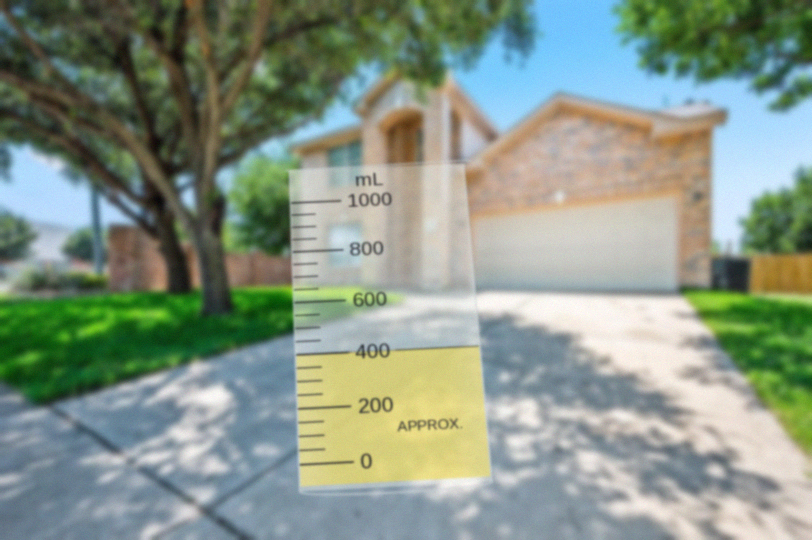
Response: 400 mL
